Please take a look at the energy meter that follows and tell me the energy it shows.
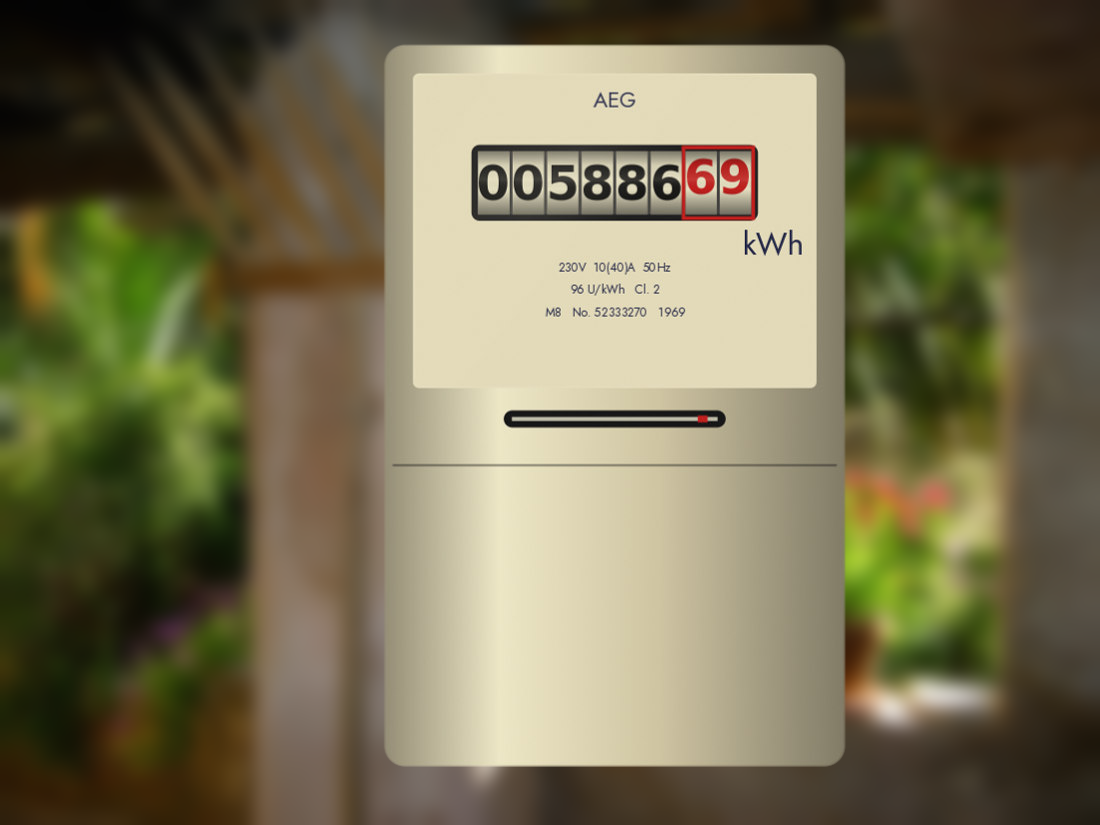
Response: 5886.69 kWh
